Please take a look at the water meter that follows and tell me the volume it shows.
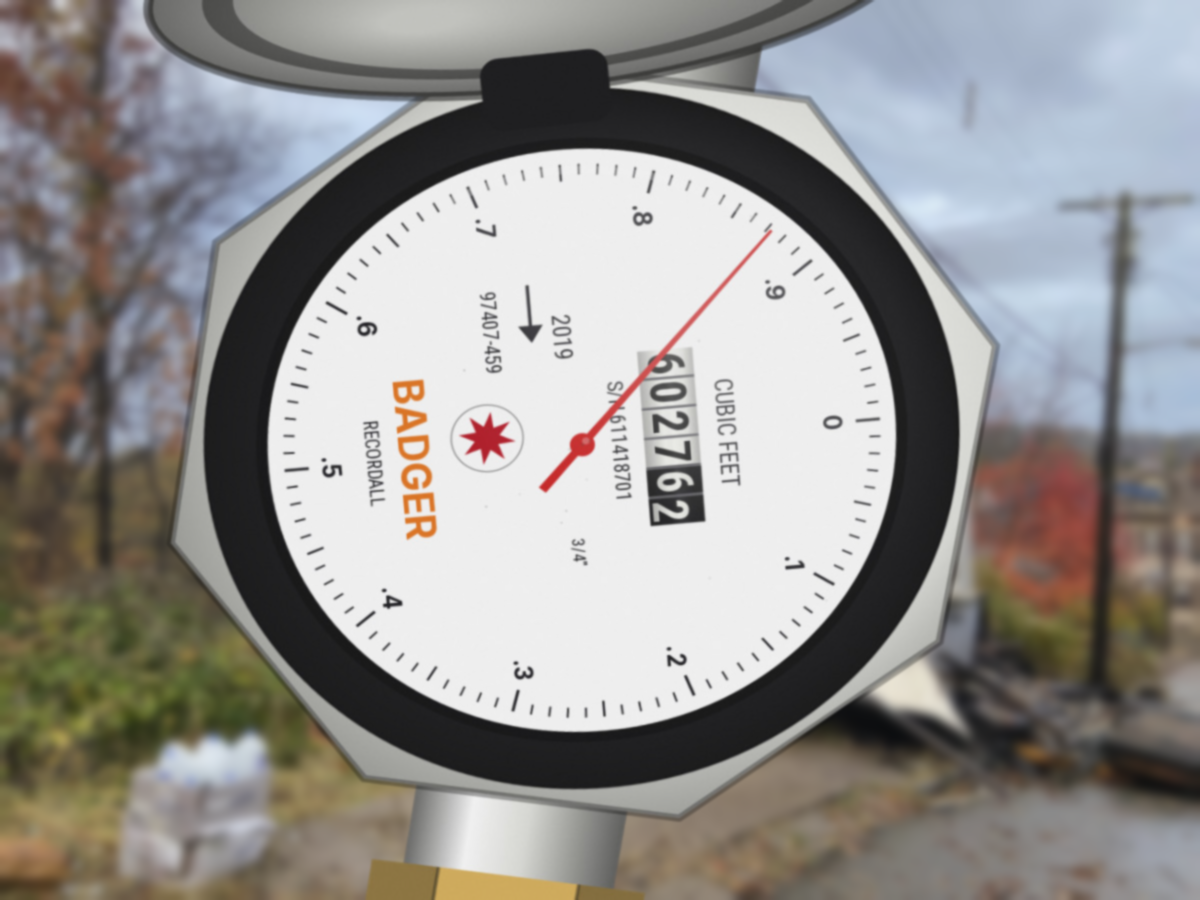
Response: 602761.87 ft³
